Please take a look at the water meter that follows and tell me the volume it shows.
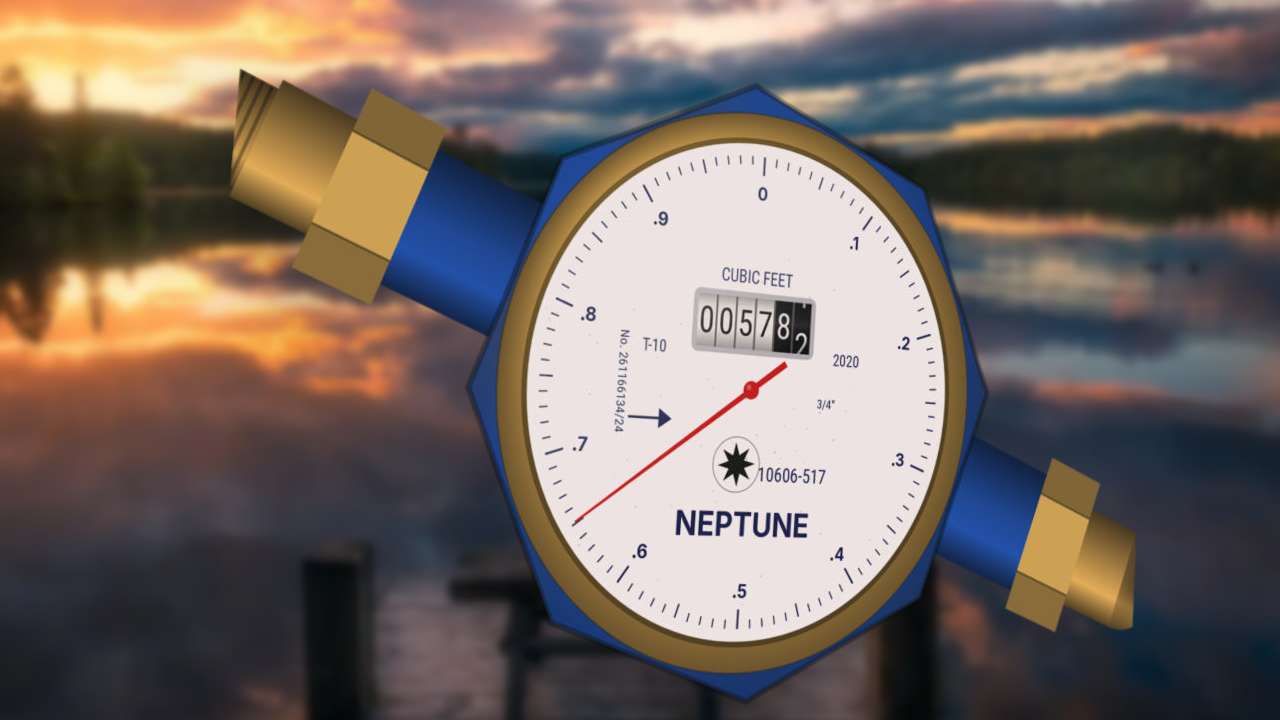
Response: 5781.65 ft³
